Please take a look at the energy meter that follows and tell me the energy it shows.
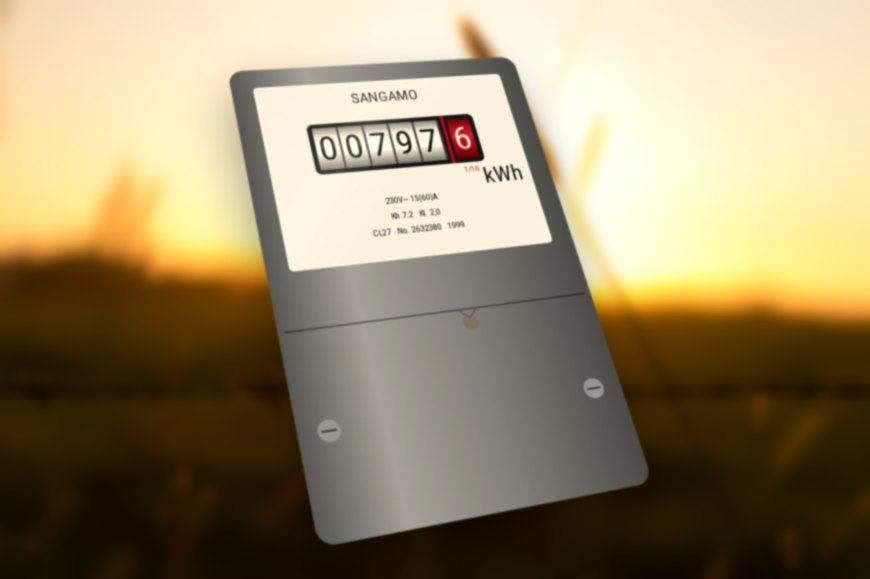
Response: 797.6 kWh
